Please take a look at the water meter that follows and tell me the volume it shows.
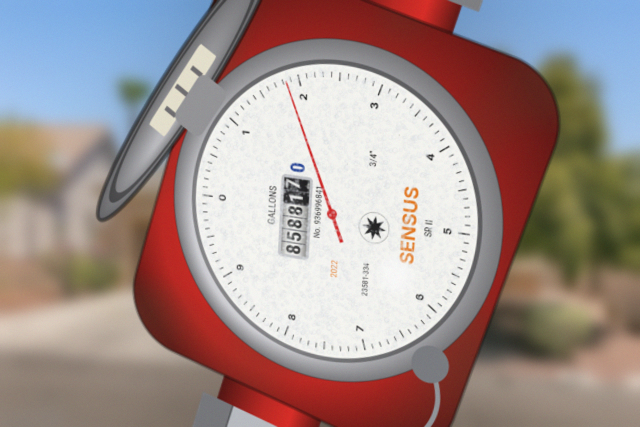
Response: 8588171.8 gal
